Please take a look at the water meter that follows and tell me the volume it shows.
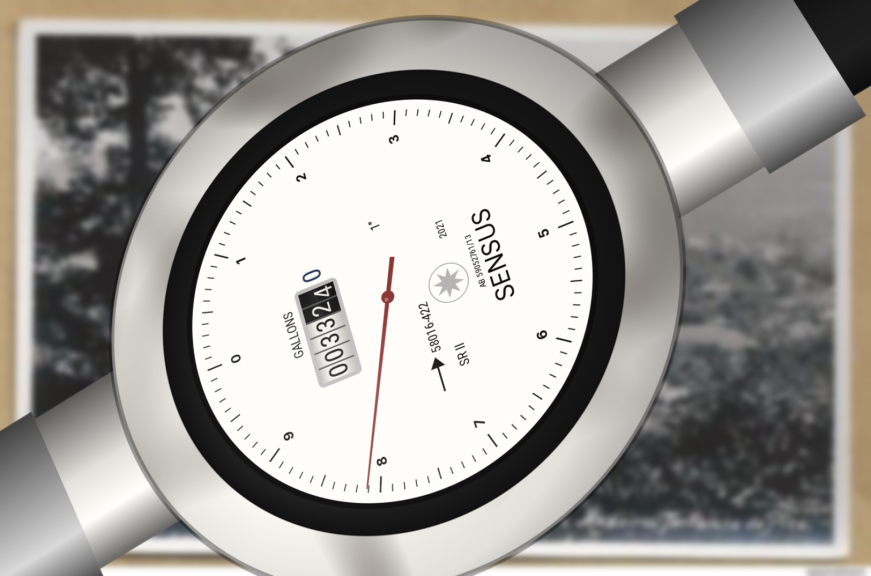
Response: 33238.1 gal
